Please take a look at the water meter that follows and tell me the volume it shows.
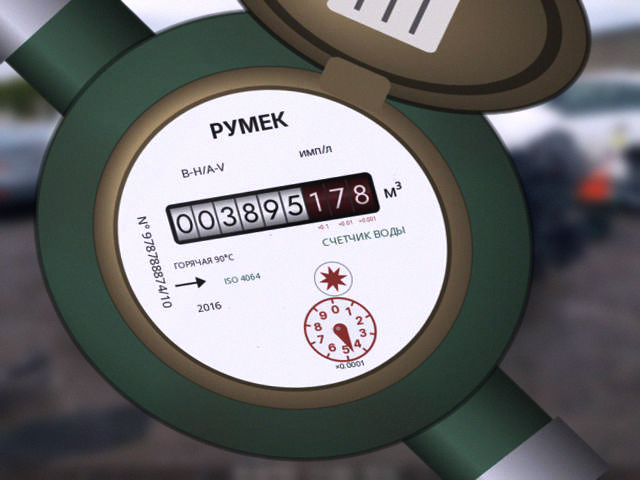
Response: 3895.1784 m³
